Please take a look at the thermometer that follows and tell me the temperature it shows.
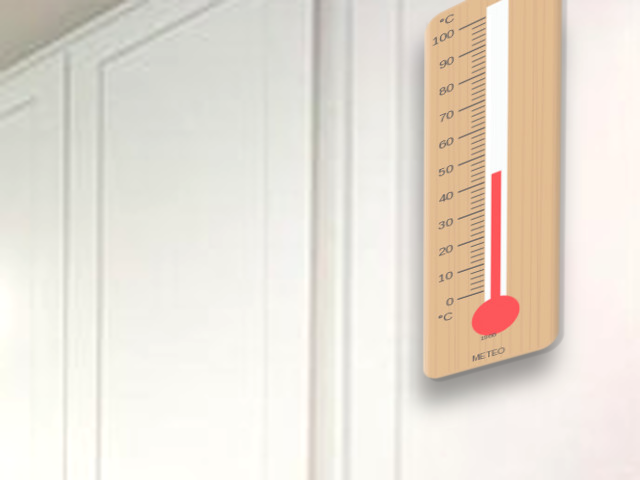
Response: 42 °C
